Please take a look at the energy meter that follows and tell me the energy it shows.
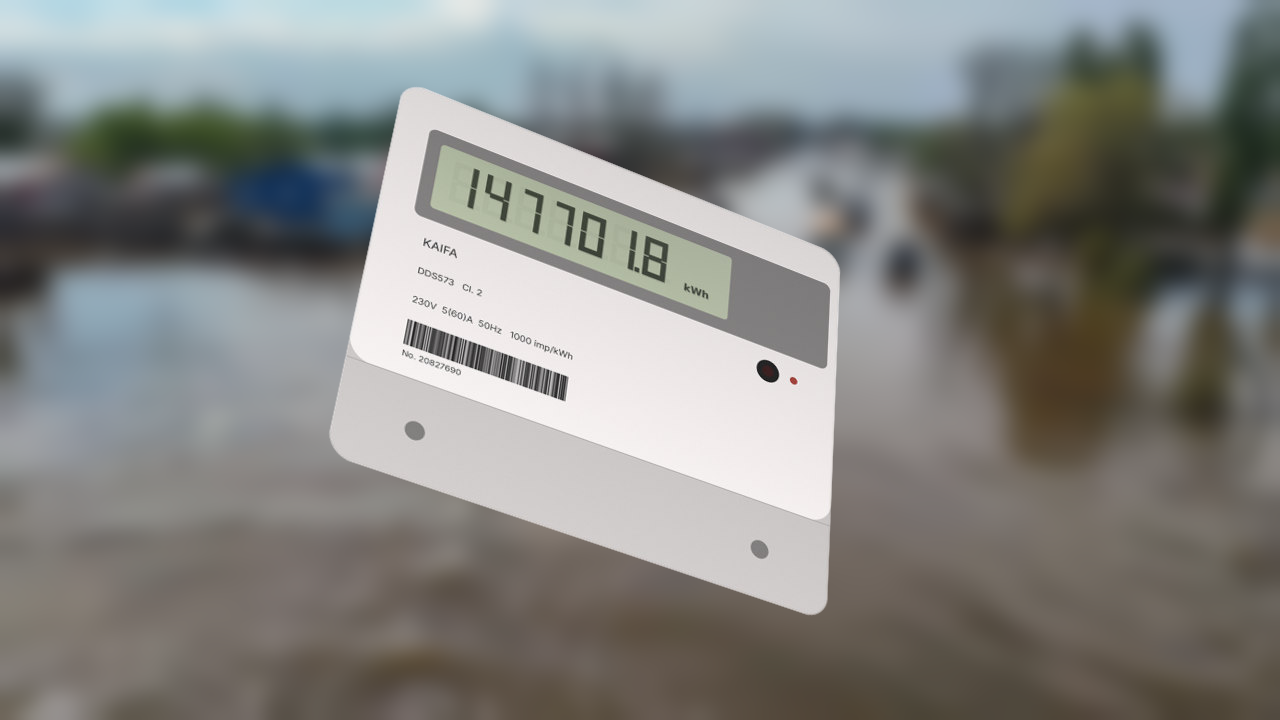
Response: 147701.8 kWh
